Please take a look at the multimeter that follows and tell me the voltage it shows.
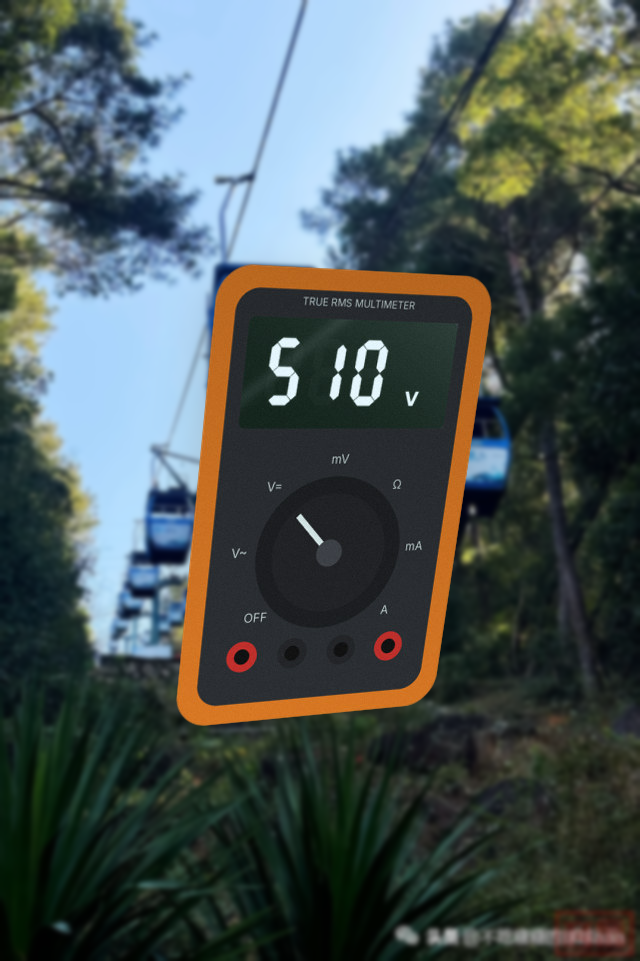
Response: 510 V
